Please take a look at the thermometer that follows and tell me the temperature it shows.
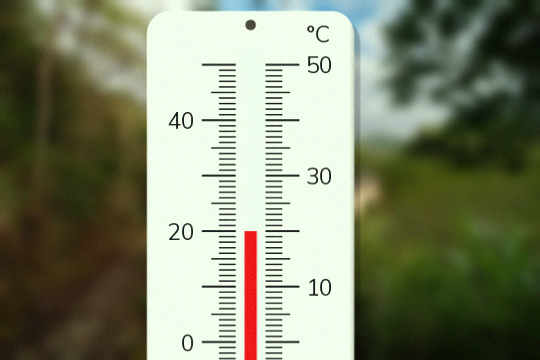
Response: 20 °C
